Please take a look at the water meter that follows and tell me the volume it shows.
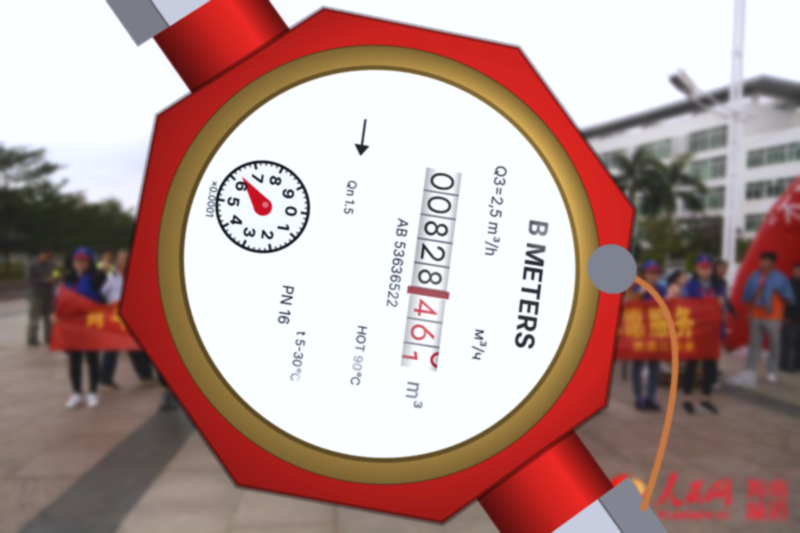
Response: 828.4606 m³
